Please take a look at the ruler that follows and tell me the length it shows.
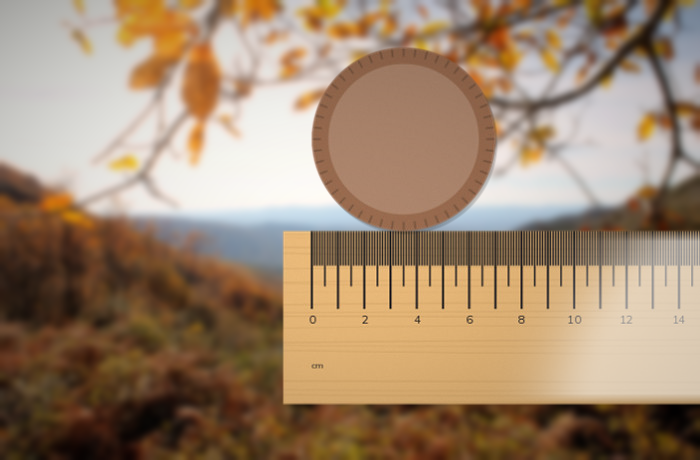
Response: 7 cm
